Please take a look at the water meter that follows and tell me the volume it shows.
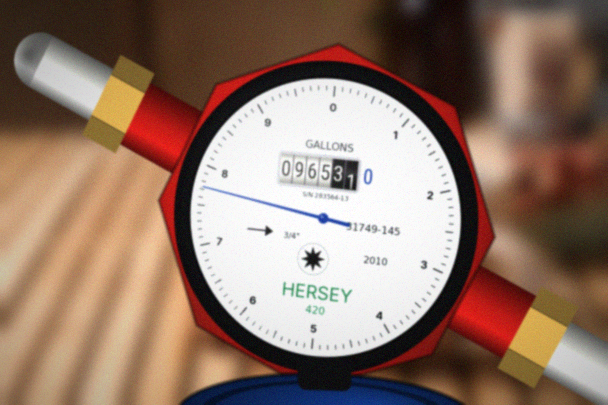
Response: 965307.7 gal
